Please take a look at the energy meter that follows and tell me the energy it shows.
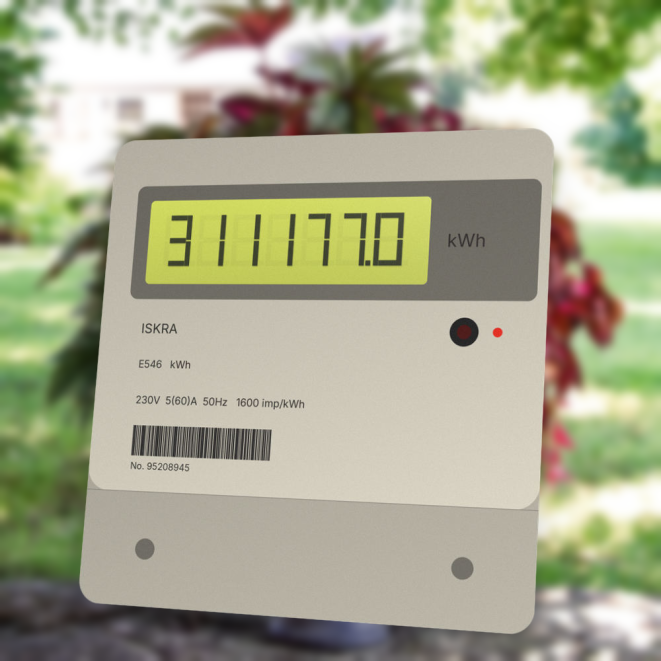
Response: 311177.0 kWh
